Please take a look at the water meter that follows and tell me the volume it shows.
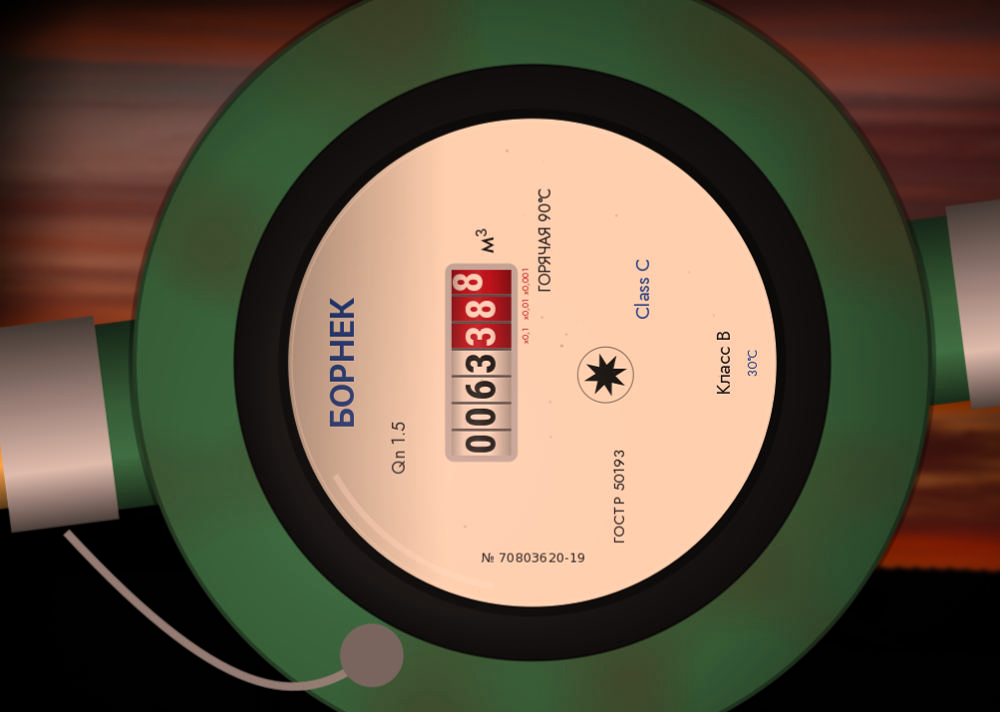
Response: 63.388 m³
